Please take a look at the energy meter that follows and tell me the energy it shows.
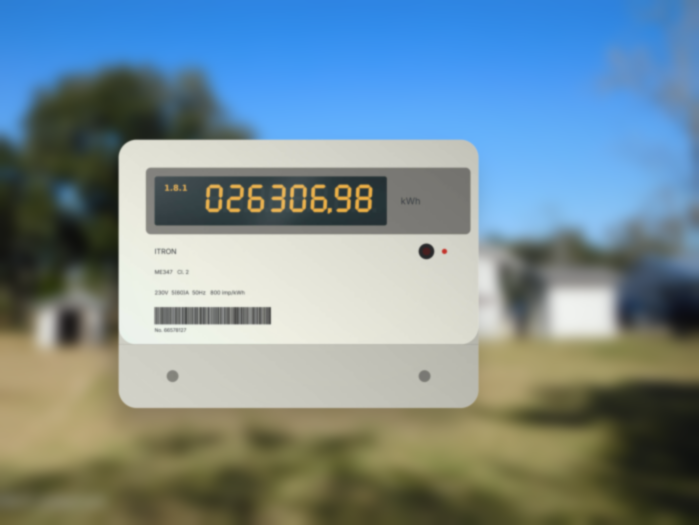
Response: 26306.98 kWh
